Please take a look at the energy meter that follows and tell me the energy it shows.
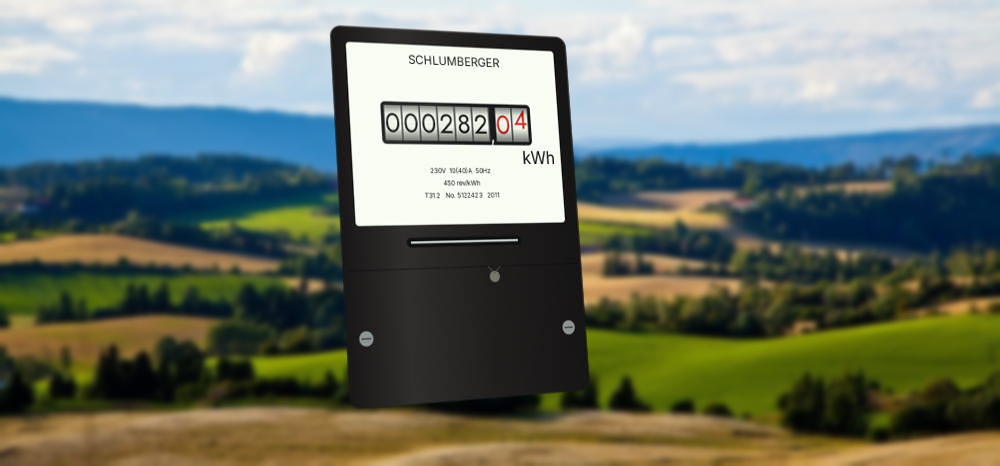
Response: 282.04 kWh
